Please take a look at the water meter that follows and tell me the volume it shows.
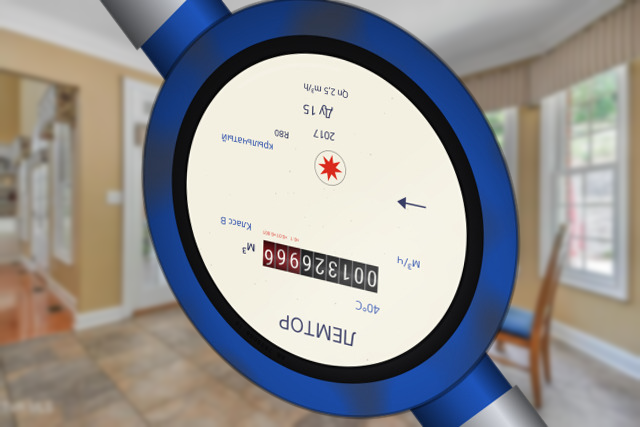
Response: 1326.966 m³
